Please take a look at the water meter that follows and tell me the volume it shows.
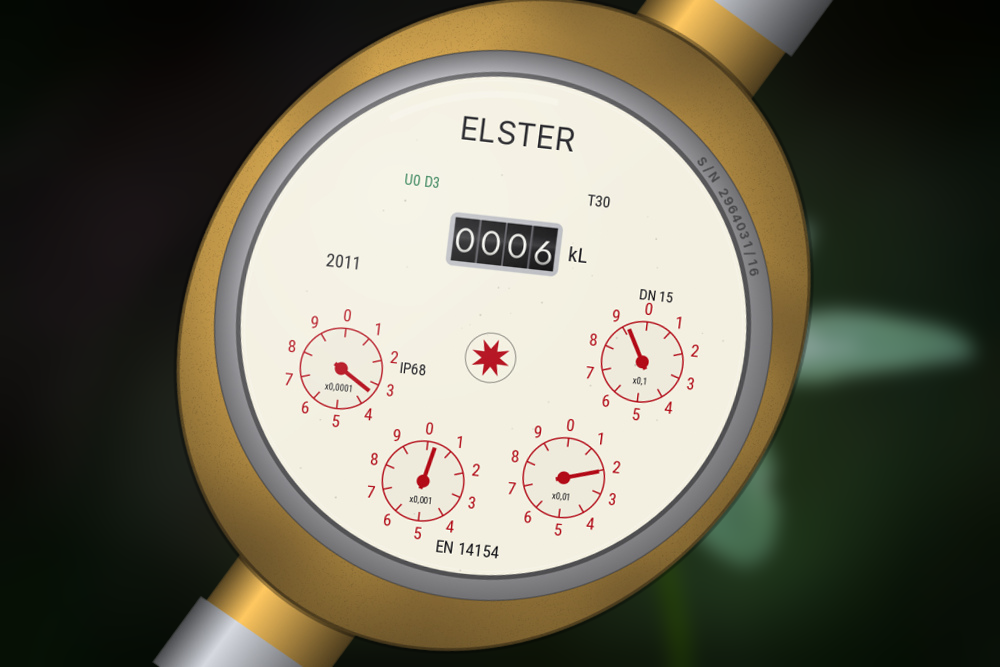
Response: 5.9203 kL
